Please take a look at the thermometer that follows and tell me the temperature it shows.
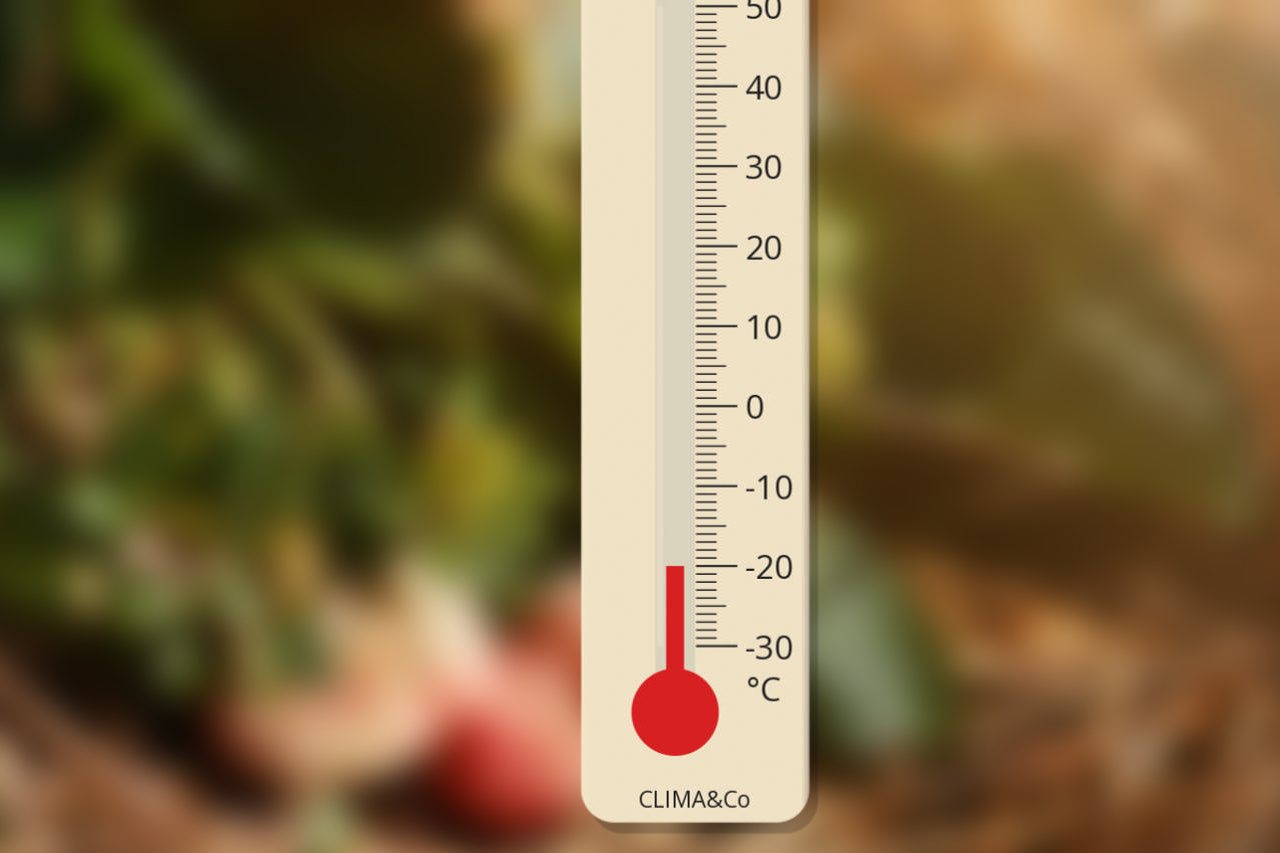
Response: -20 °C
